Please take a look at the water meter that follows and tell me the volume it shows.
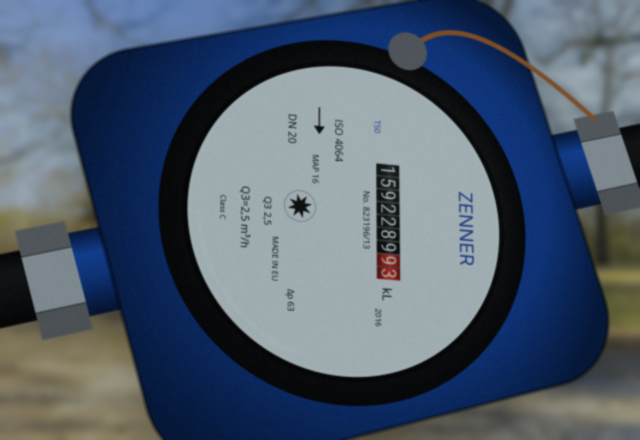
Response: 1592289.93 kL
